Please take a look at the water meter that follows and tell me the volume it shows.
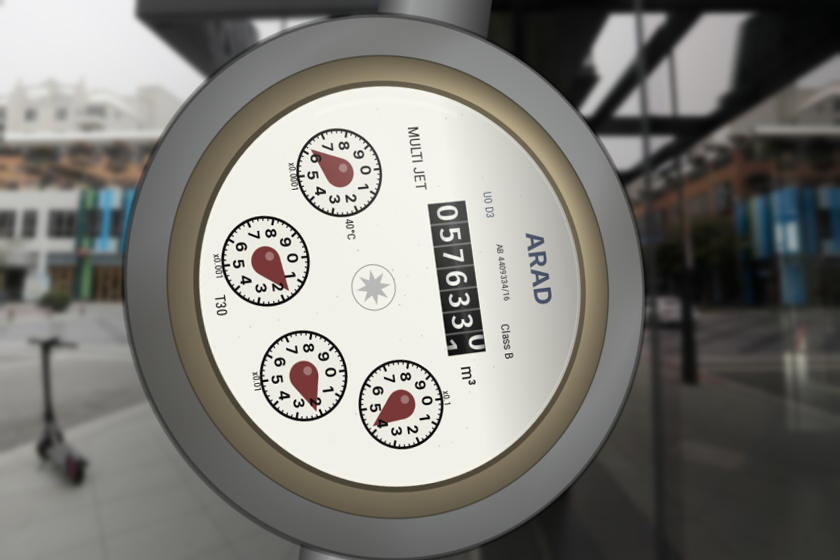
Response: 576330.4216 m³
